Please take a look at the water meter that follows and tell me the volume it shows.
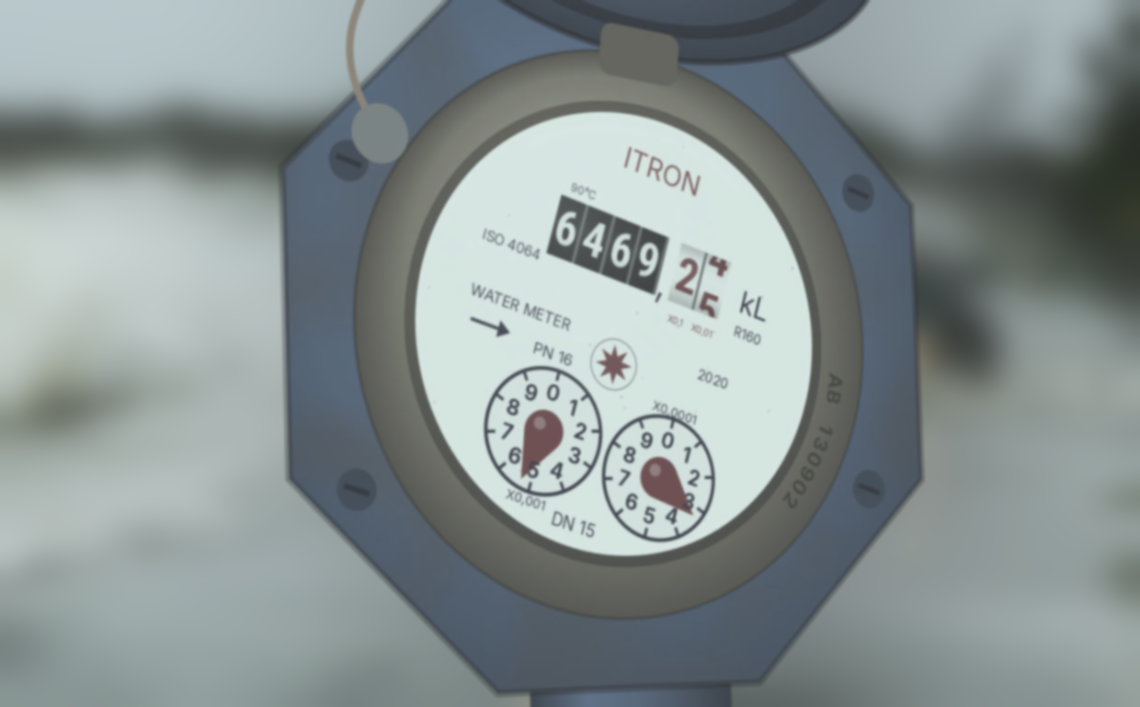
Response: 6469.2453 kL
